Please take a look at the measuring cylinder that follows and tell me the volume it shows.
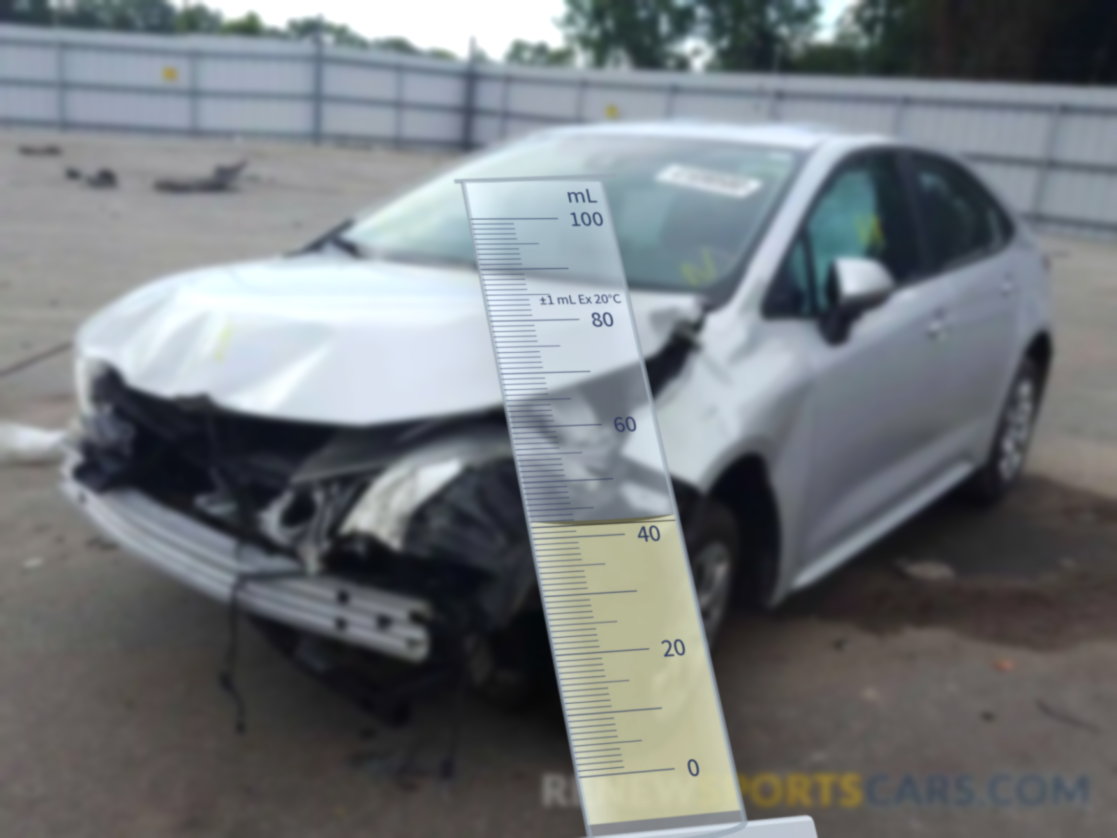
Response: 42 mL
